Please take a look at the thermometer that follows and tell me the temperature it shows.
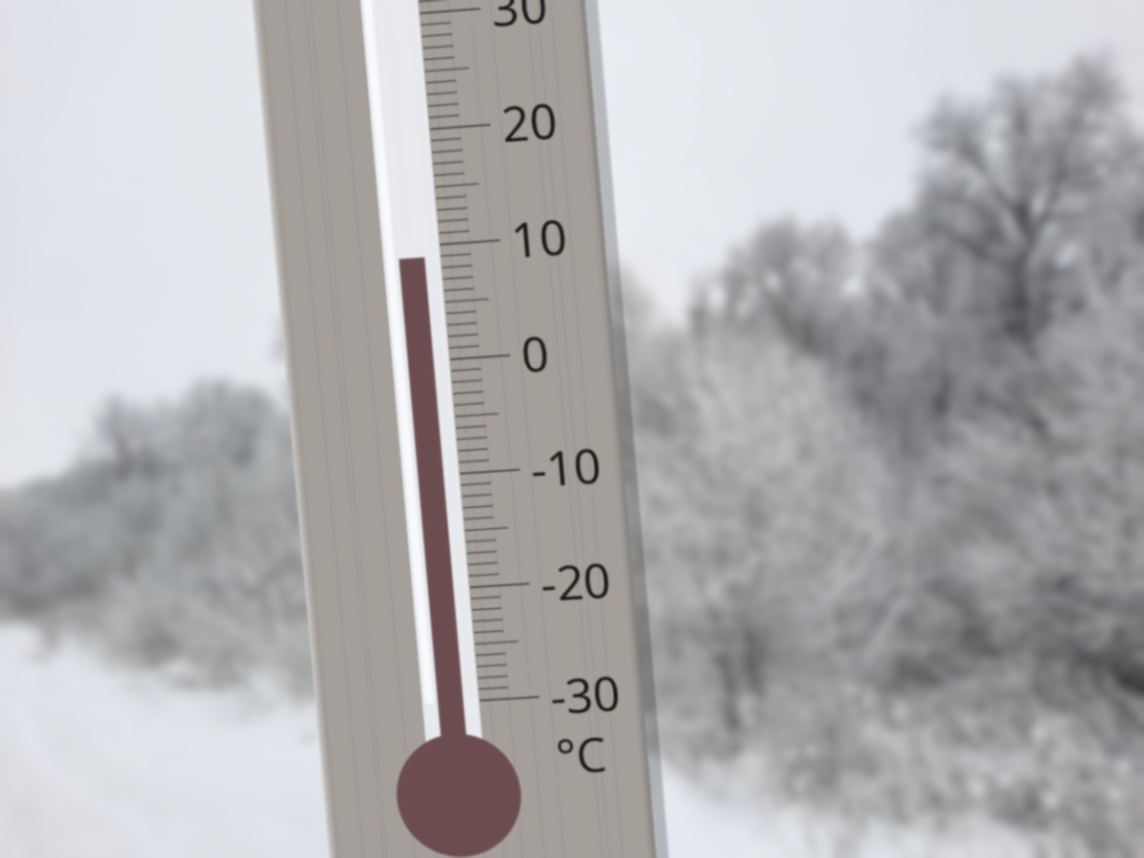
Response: 9 °C
